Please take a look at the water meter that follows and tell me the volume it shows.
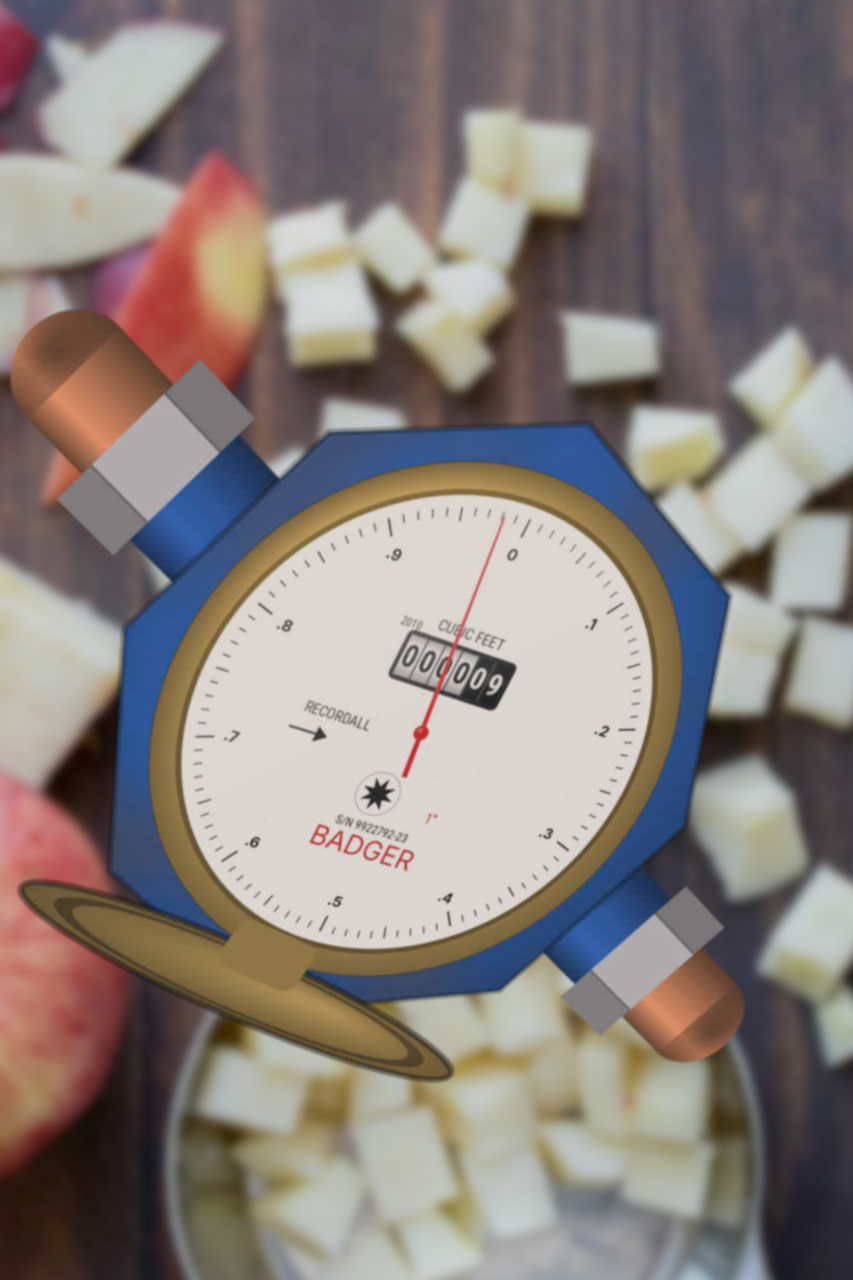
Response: 8.98 ft³
